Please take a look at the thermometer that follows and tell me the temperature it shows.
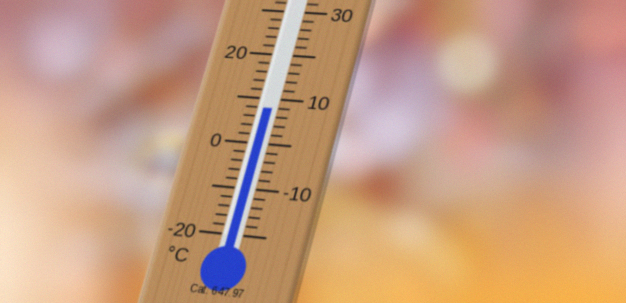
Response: 8 °C
